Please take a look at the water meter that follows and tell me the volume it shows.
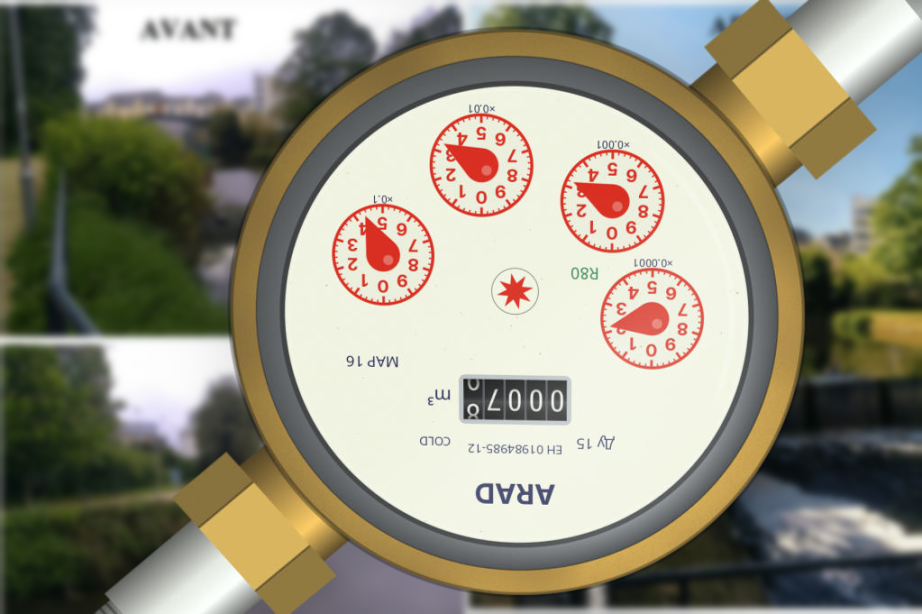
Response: 78.4332 m³
